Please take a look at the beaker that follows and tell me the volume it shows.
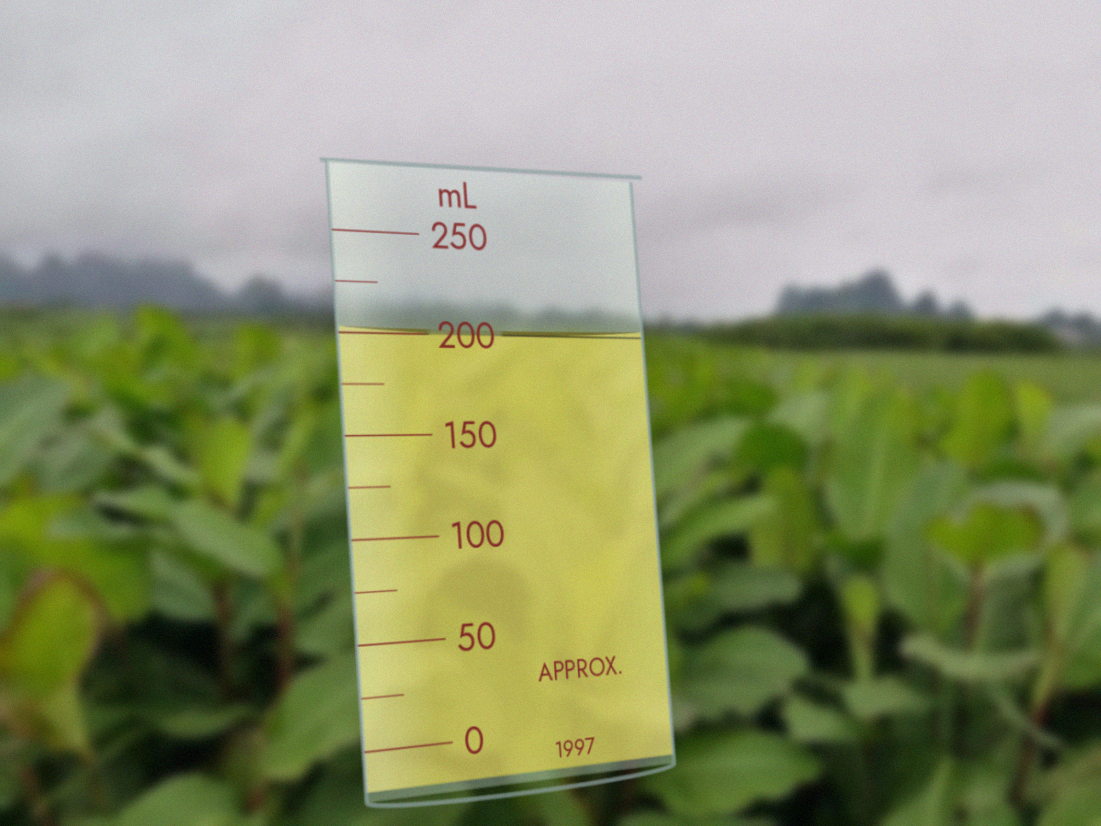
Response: 200 mL
